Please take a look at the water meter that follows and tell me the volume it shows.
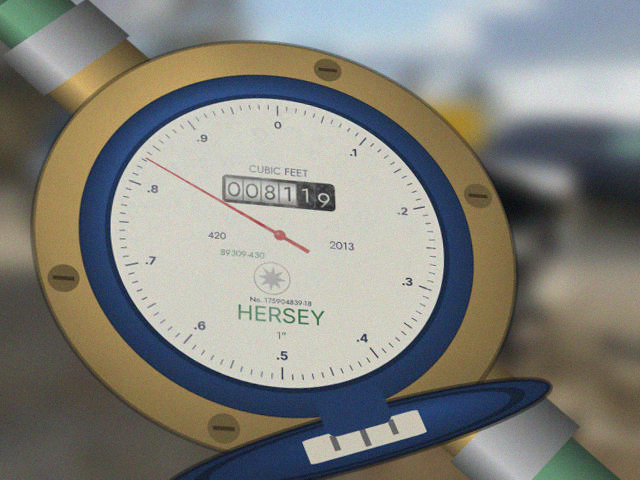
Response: 8118.83 ft³
